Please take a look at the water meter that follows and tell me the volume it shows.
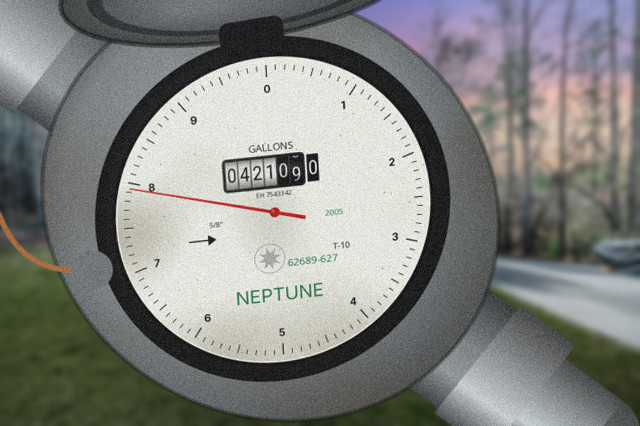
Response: 421087.9 gal
